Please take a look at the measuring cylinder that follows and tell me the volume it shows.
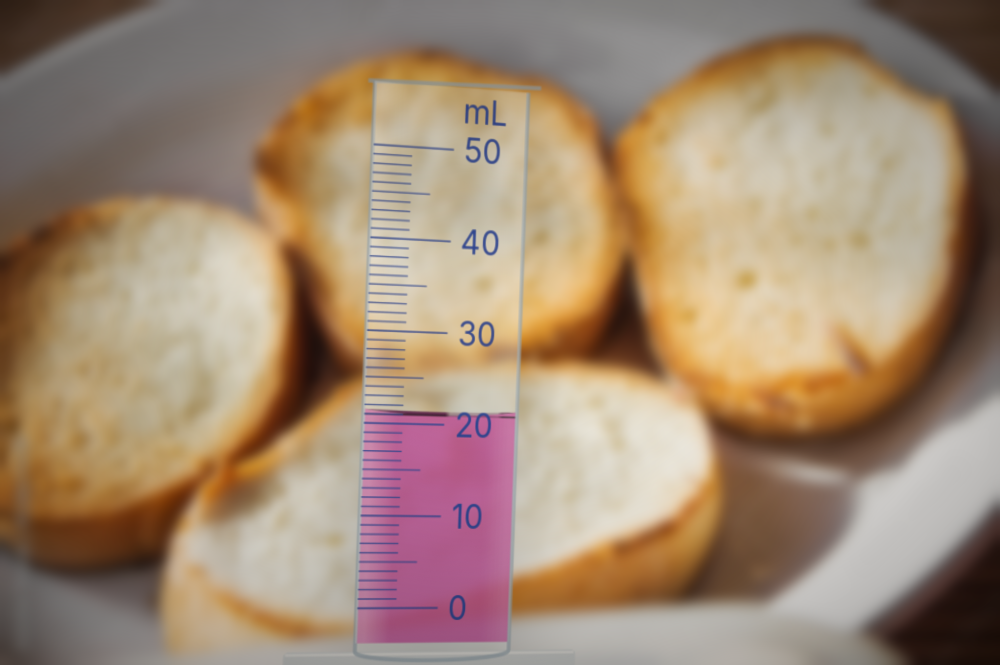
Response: 21 mL
